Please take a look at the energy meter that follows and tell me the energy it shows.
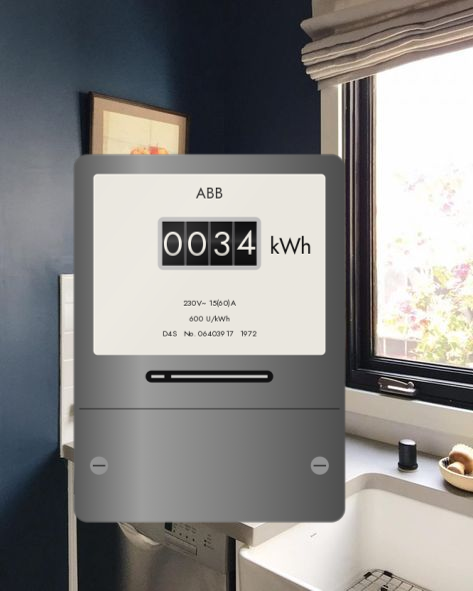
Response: 34 kWh
